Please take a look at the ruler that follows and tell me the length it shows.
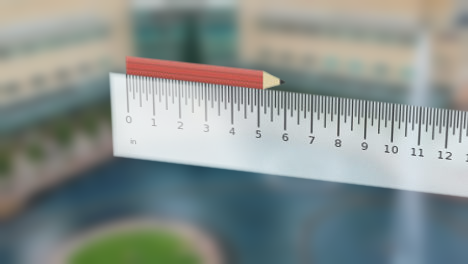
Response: 6 in
